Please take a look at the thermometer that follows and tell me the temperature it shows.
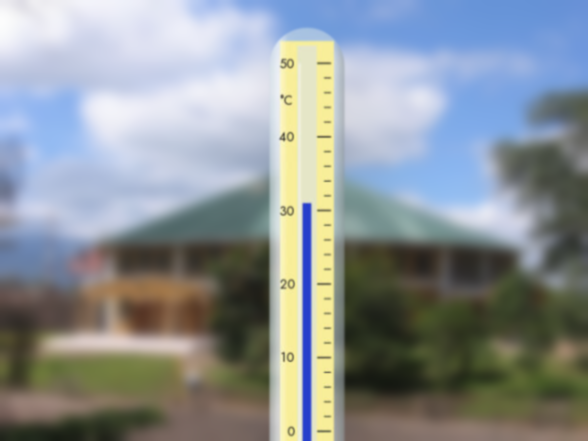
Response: 31 °C
